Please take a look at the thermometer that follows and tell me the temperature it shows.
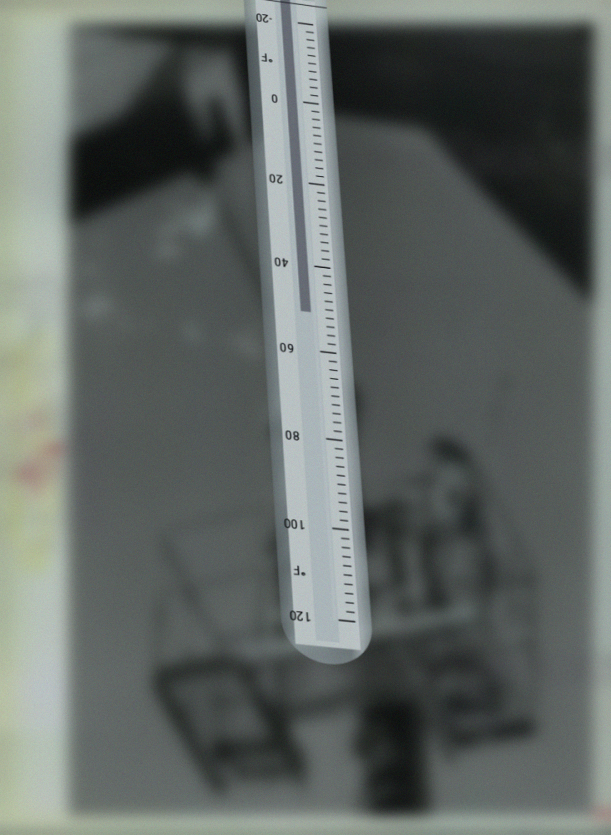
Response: 51 °F
